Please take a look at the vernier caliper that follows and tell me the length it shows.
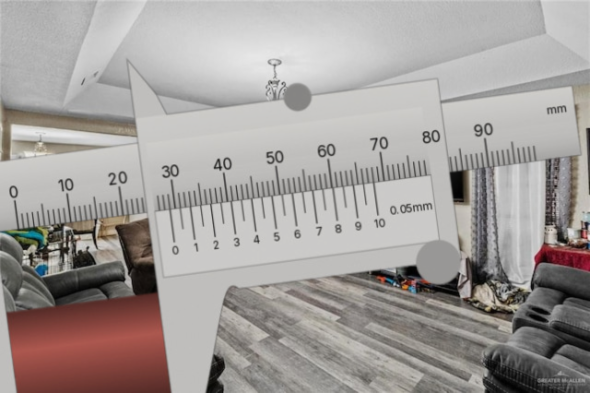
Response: 29.0 mm
